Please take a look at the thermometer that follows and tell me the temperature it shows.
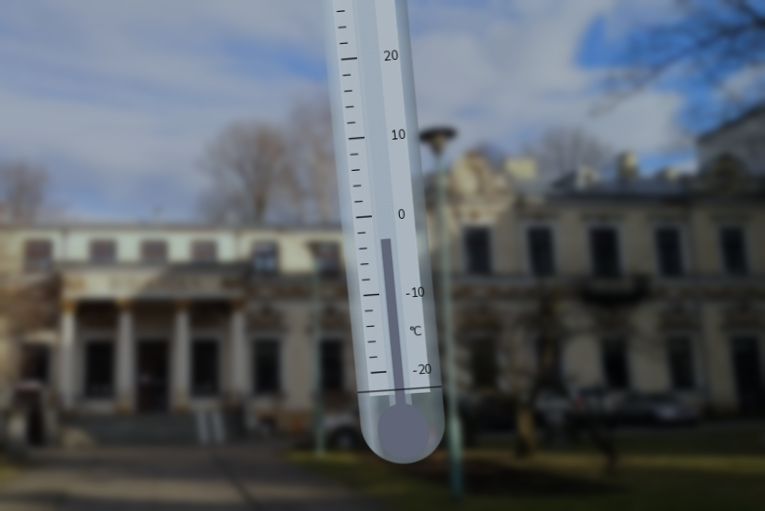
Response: -3 °C
